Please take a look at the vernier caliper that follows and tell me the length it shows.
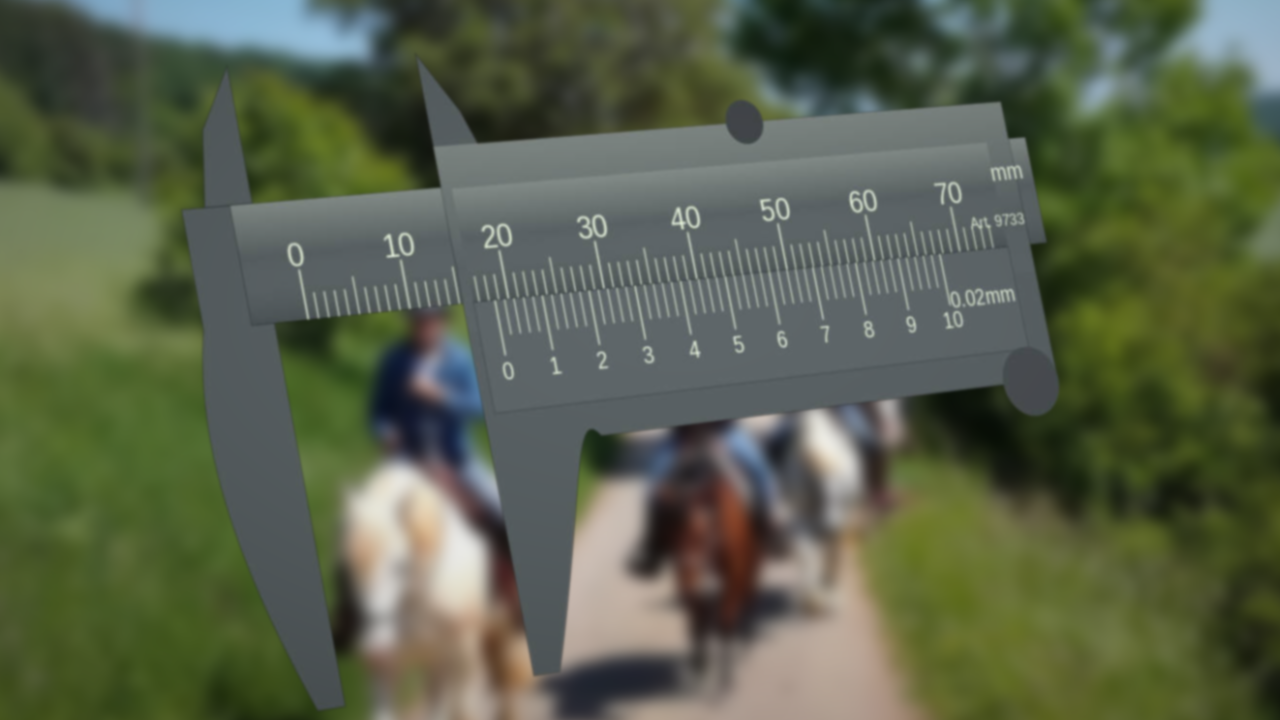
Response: 18.6 mm
